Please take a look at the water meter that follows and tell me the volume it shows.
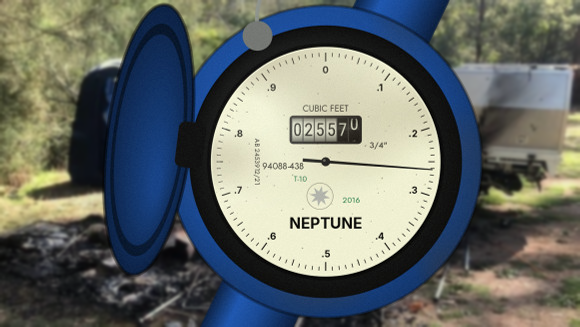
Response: 25570.26 ft³
